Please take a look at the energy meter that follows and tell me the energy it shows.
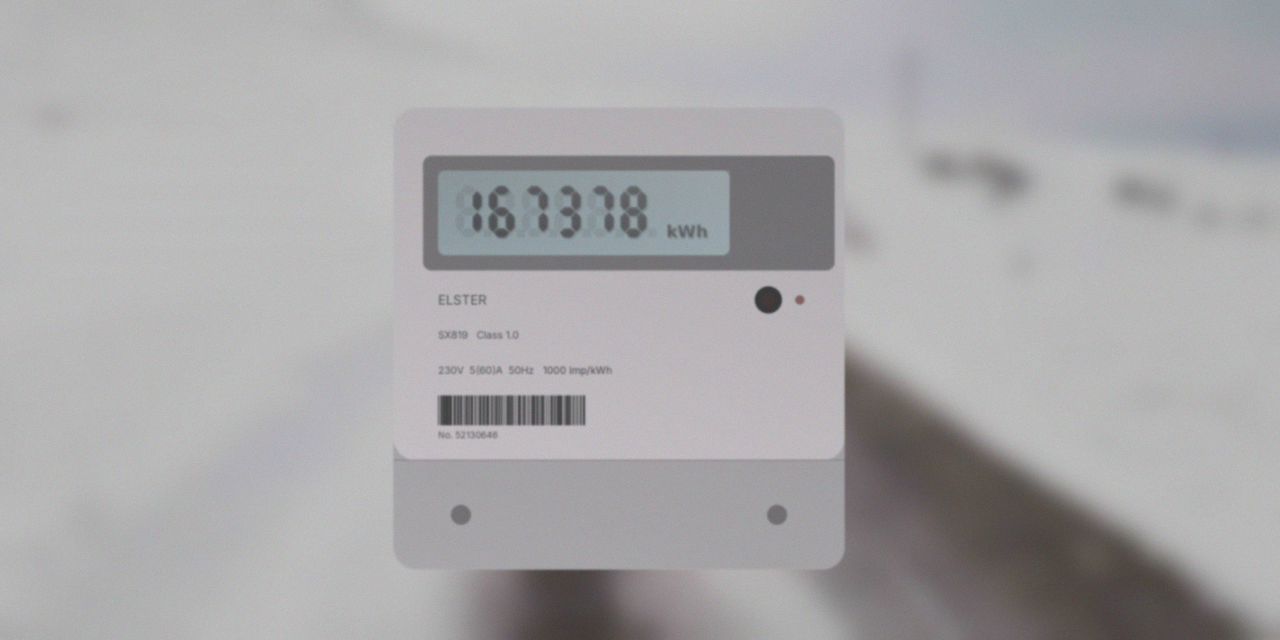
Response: 167378 kWh
